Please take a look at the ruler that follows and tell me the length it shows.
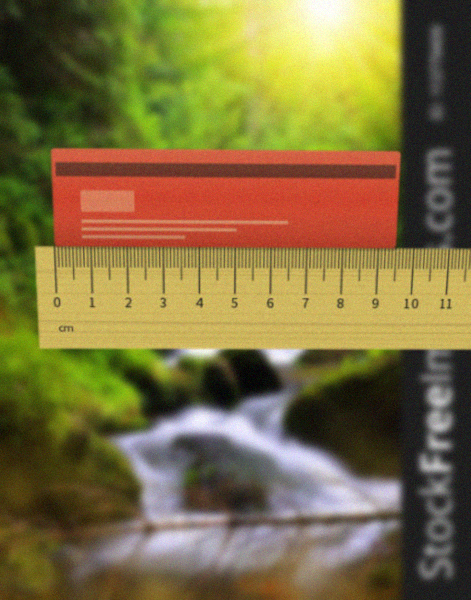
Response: 9.5 cm
